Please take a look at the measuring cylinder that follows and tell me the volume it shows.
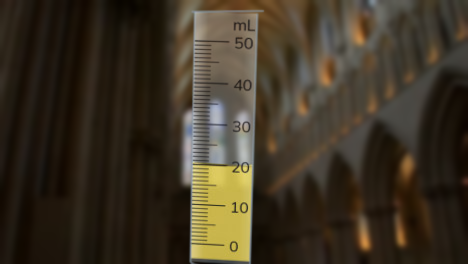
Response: 20 mL
